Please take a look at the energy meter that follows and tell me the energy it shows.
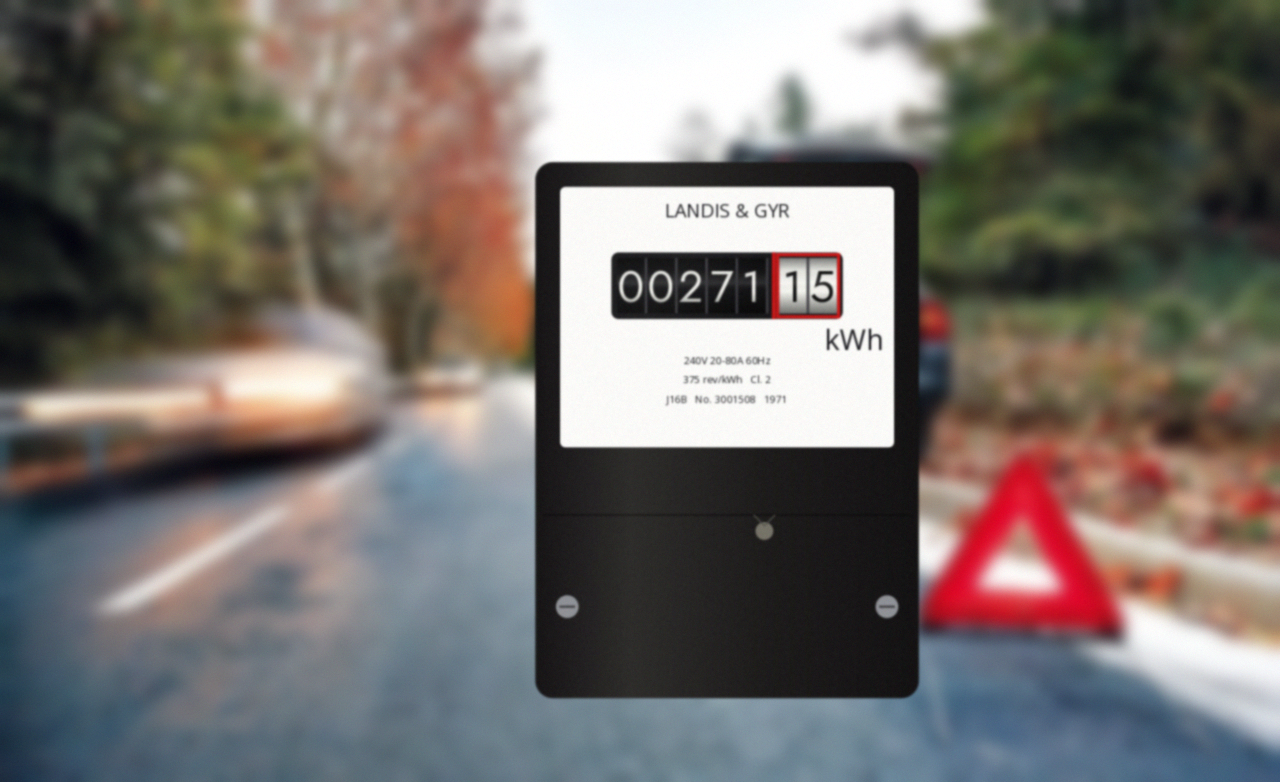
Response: 271.15 kWh
